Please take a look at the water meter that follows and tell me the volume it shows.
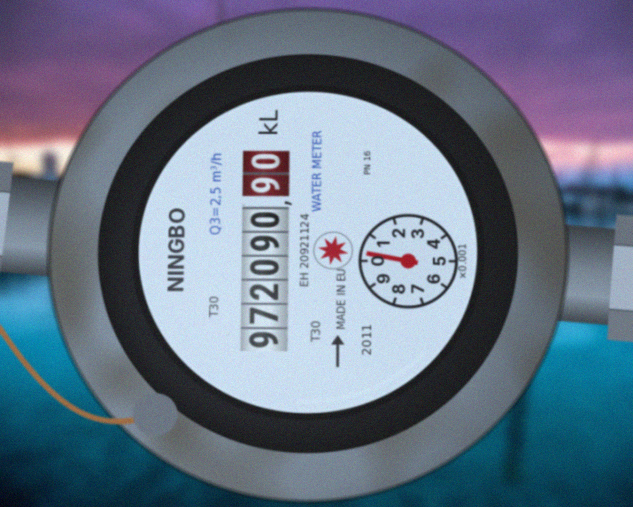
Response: 972090.900 kL
